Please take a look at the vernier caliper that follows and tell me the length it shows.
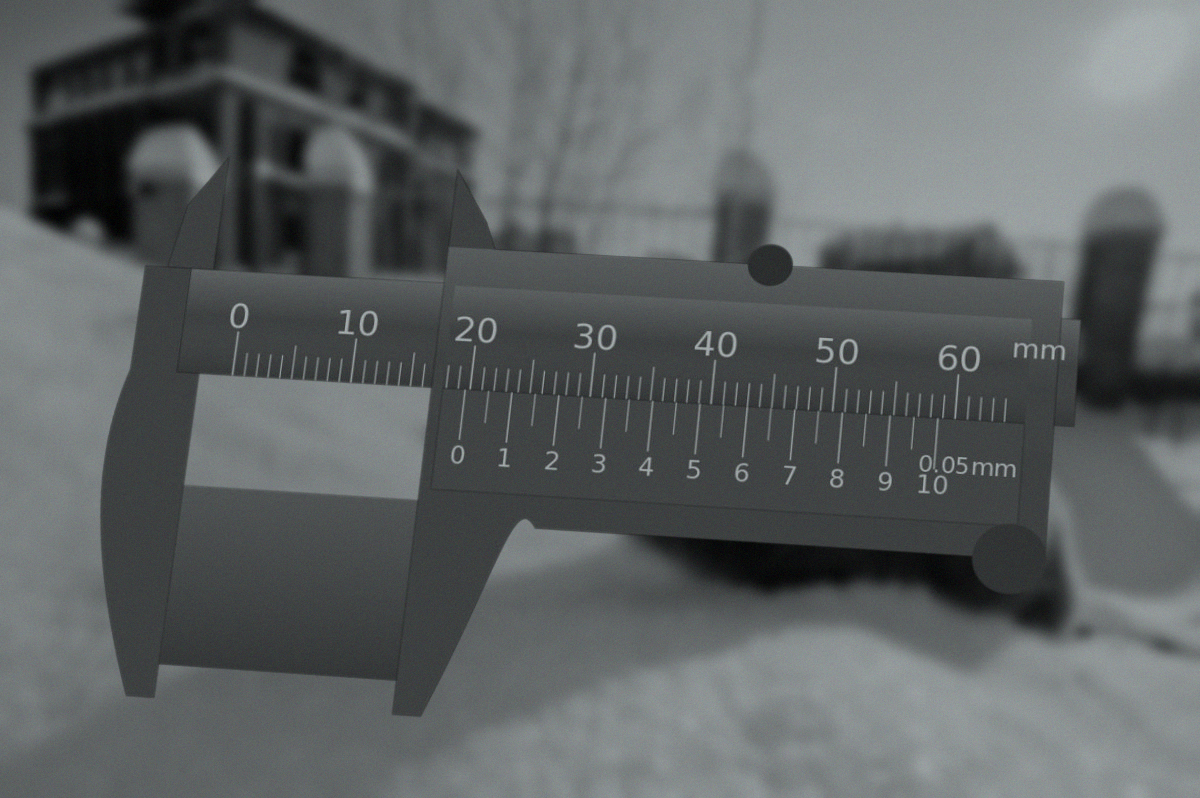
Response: 19.6 mm
